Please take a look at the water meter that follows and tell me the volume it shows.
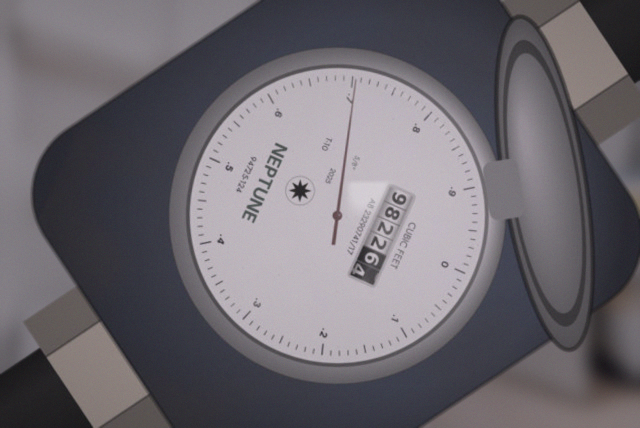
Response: 982263.70 ft³
